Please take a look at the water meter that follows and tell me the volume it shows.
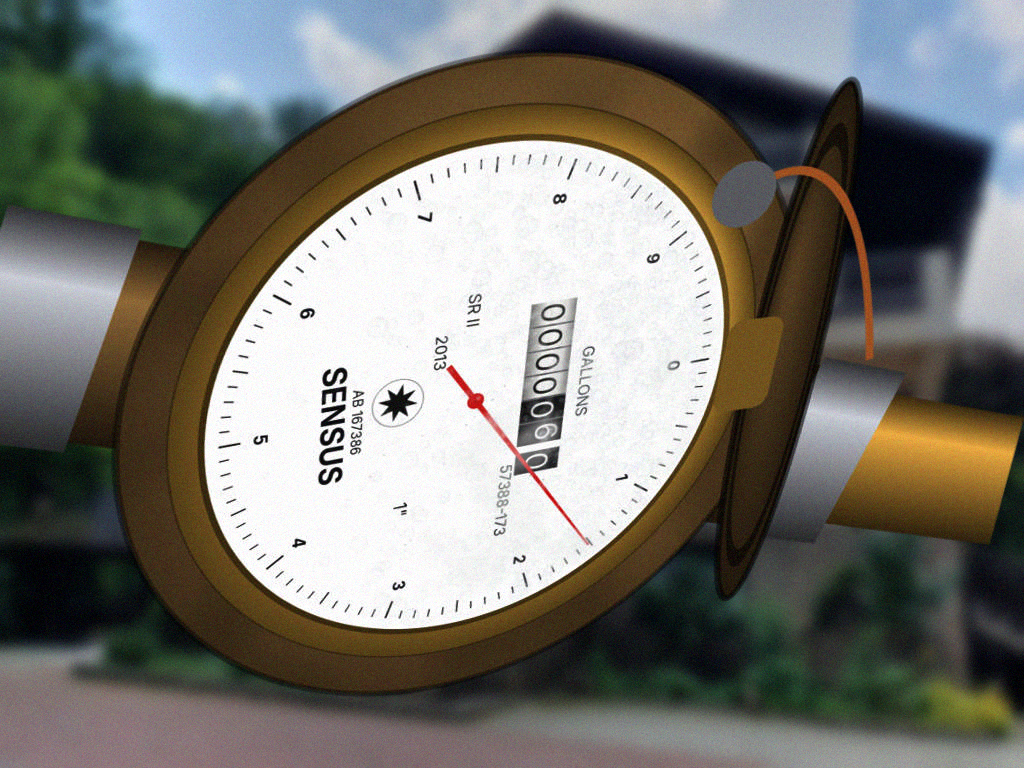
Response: 61.5 gal
